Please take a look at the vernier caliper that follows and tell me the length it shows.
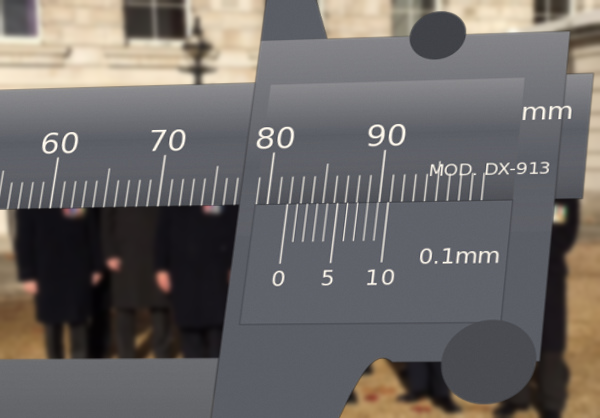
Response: 81.8 mm
